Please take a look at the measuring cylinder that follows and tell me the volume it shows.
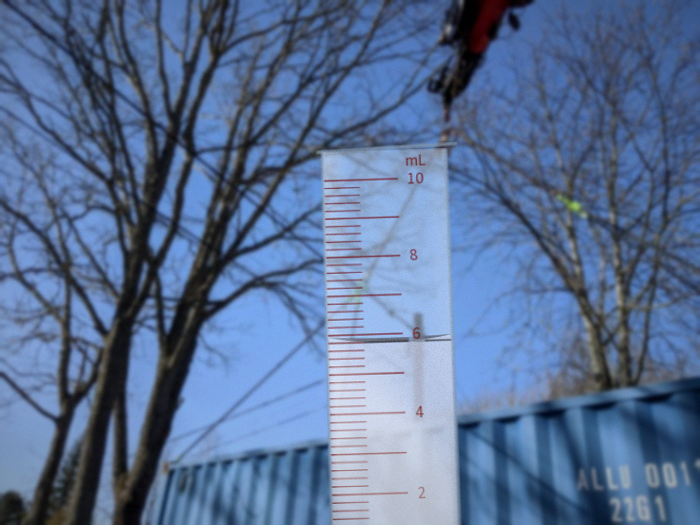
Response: 5.8 mL
